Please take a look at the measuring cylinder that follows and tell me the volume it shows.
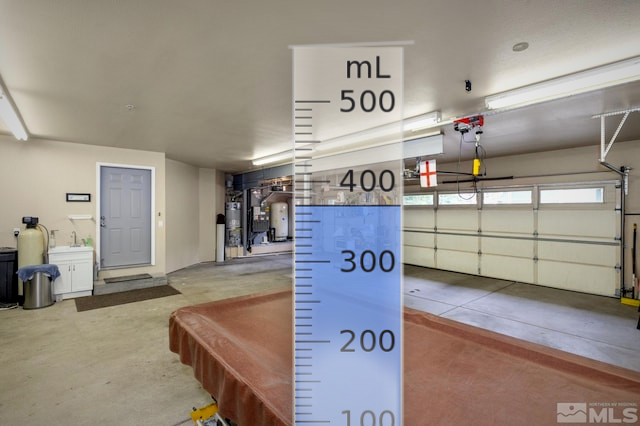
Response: 370 mL
